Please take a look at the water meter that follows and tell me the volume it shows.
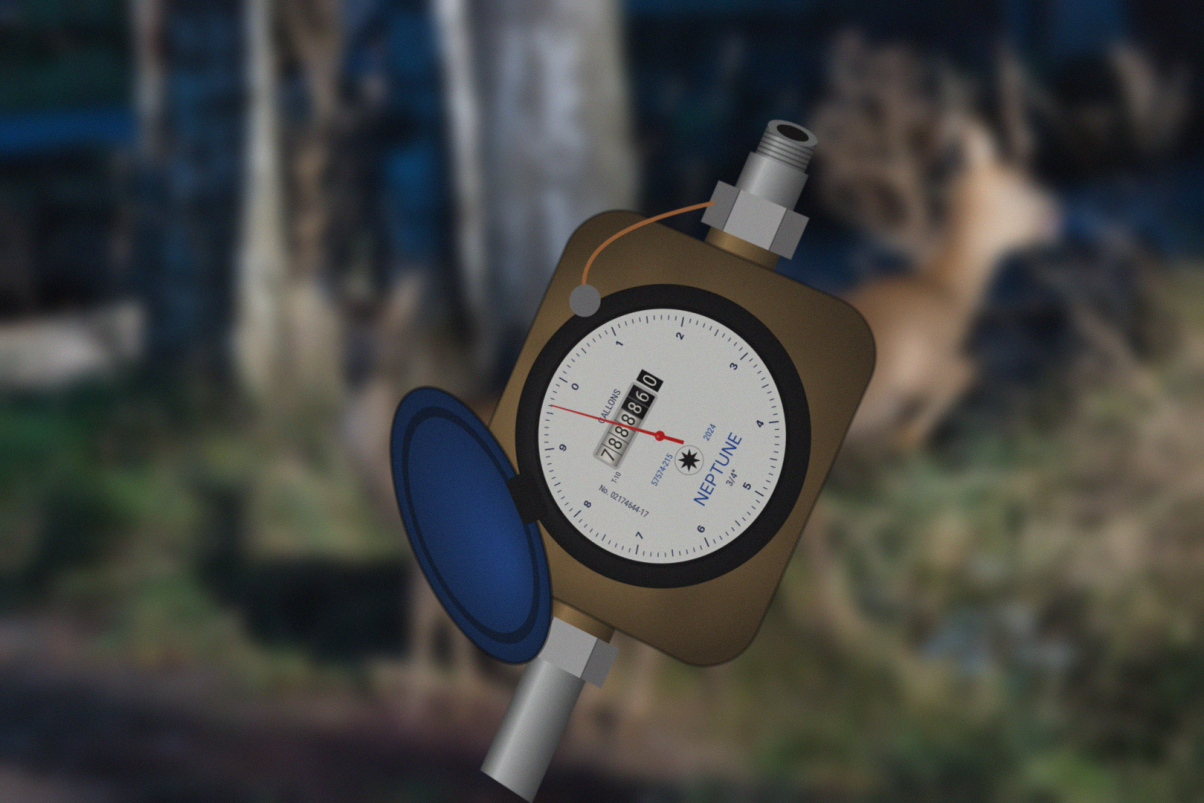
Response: 7888859.6 gal
